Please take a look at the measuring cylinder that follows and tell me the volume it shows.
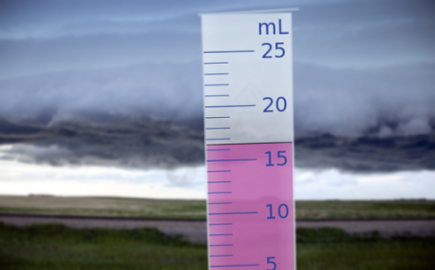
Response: 16.5 mL
